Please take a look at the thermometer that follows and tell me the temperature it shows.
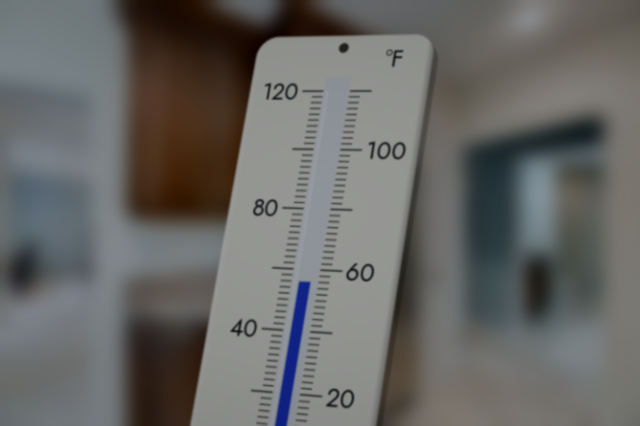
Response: 56 °F
